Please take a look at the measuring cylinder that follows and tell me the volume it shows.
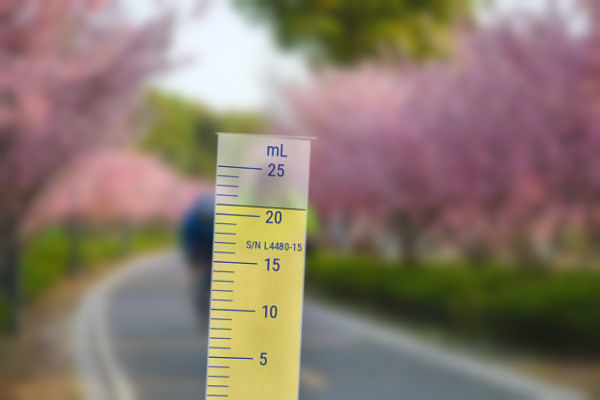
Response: 21 mL
